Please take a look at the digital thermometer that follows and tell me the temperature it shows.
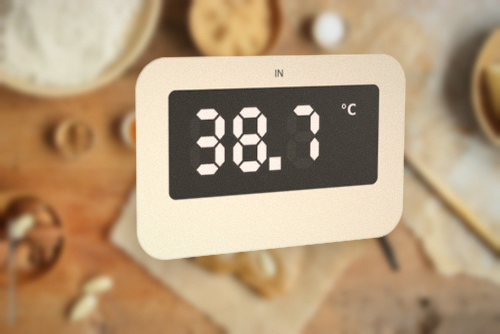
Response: 38.7 °C
